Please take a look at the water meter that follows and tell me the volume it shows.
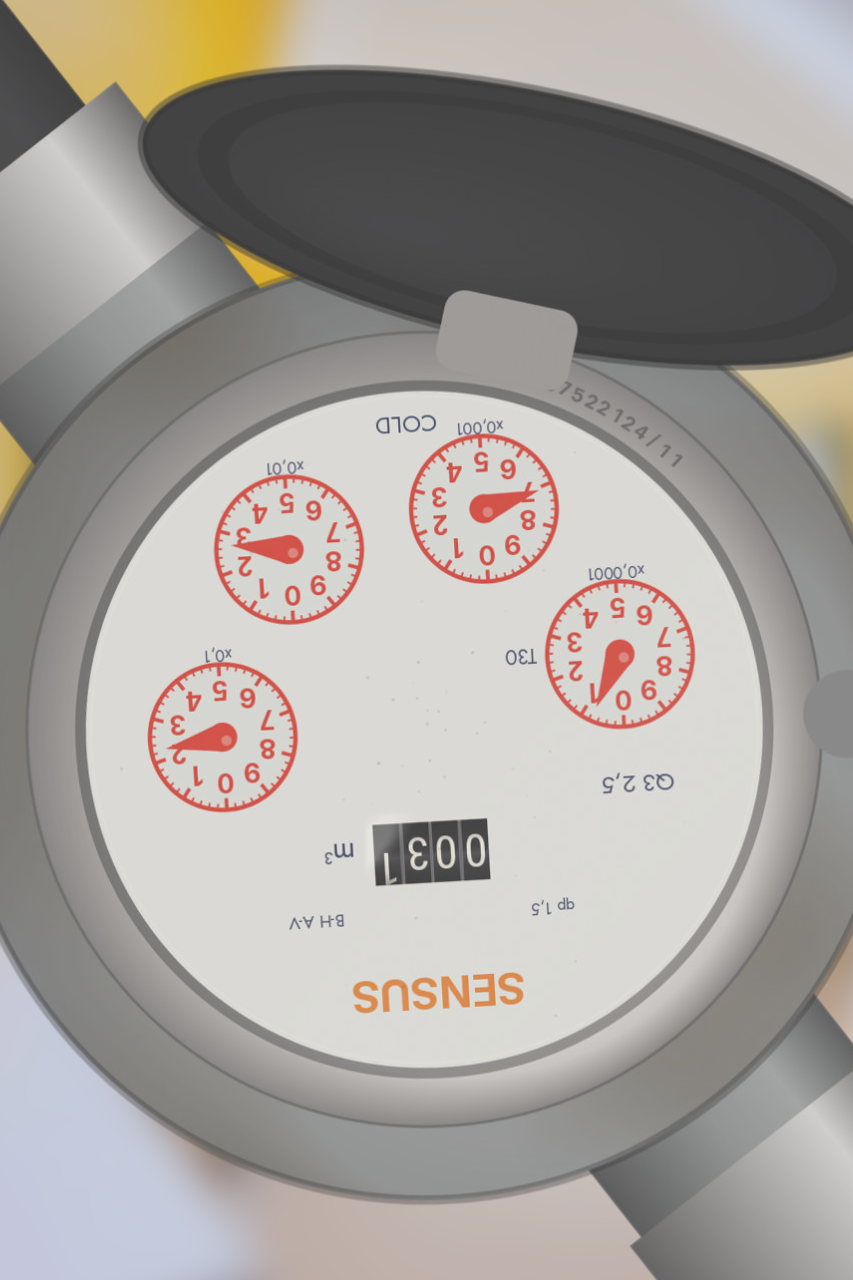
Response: 31.2270 m³
